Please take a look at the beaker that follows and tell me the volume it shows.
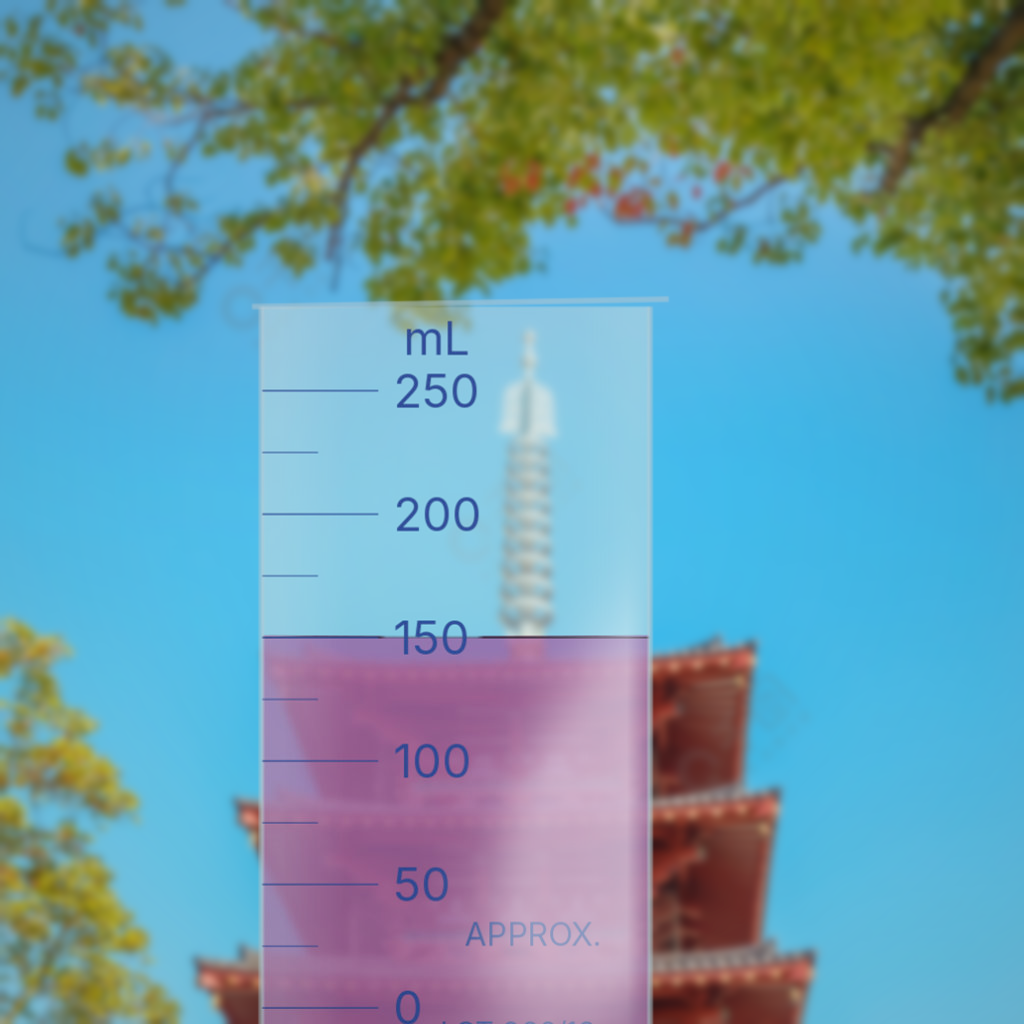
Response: 150 mL
